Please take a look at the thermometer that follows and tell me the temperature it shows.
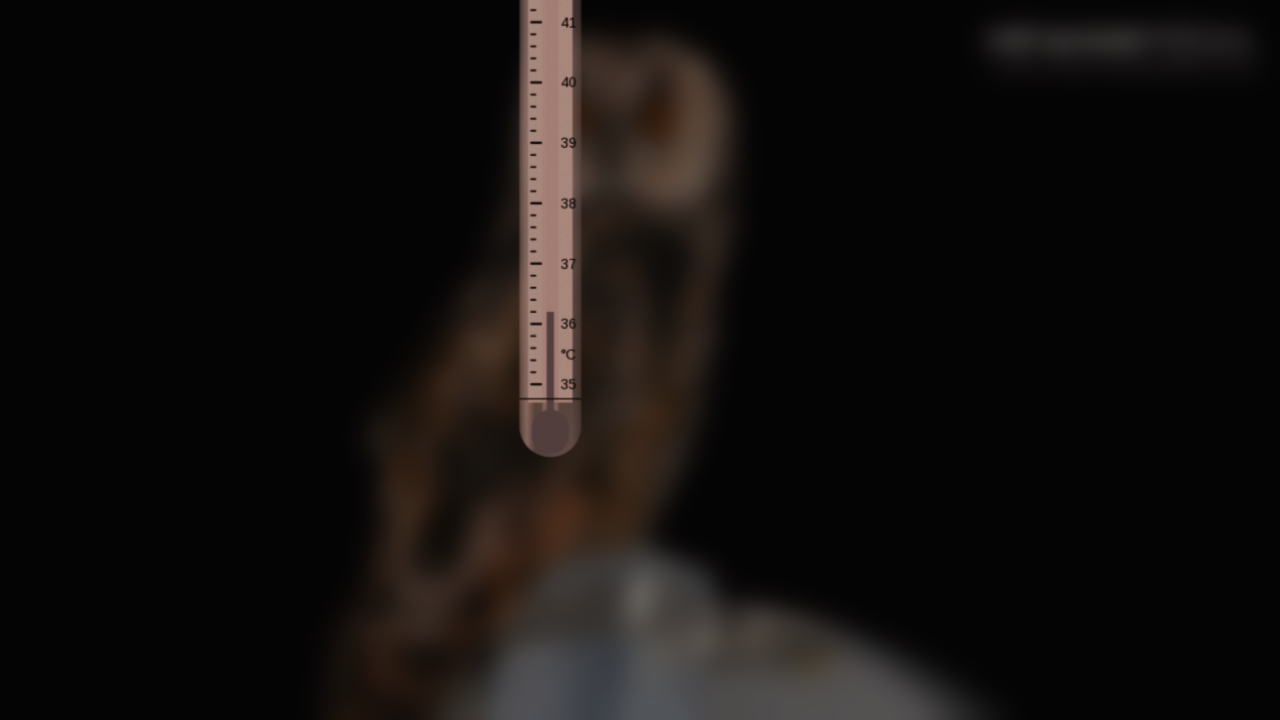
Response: 36.2 °C
